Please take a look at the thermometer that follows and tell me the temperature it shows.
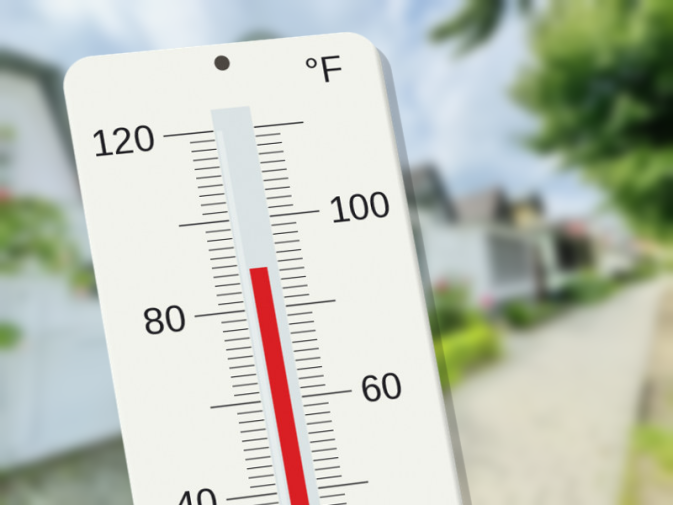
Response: 89 °F
